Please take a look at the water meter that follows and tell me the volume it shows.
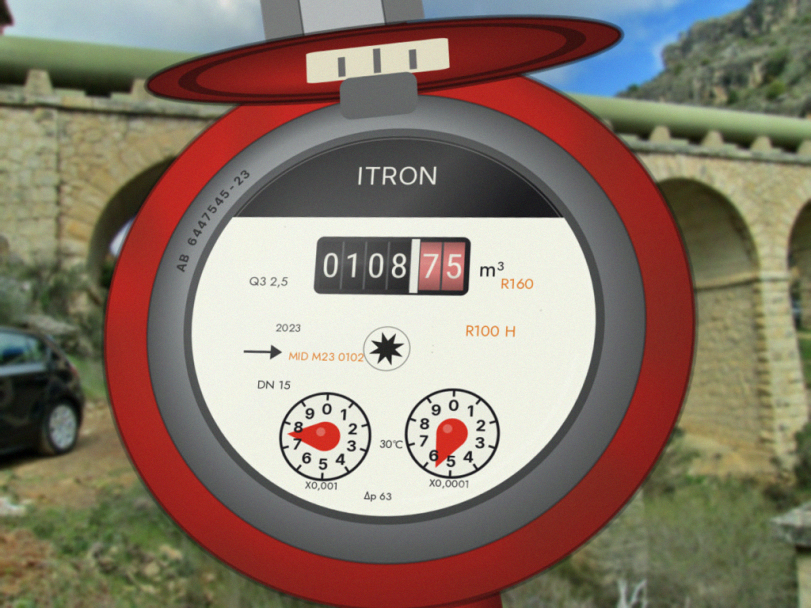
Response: 108.7575 m³
